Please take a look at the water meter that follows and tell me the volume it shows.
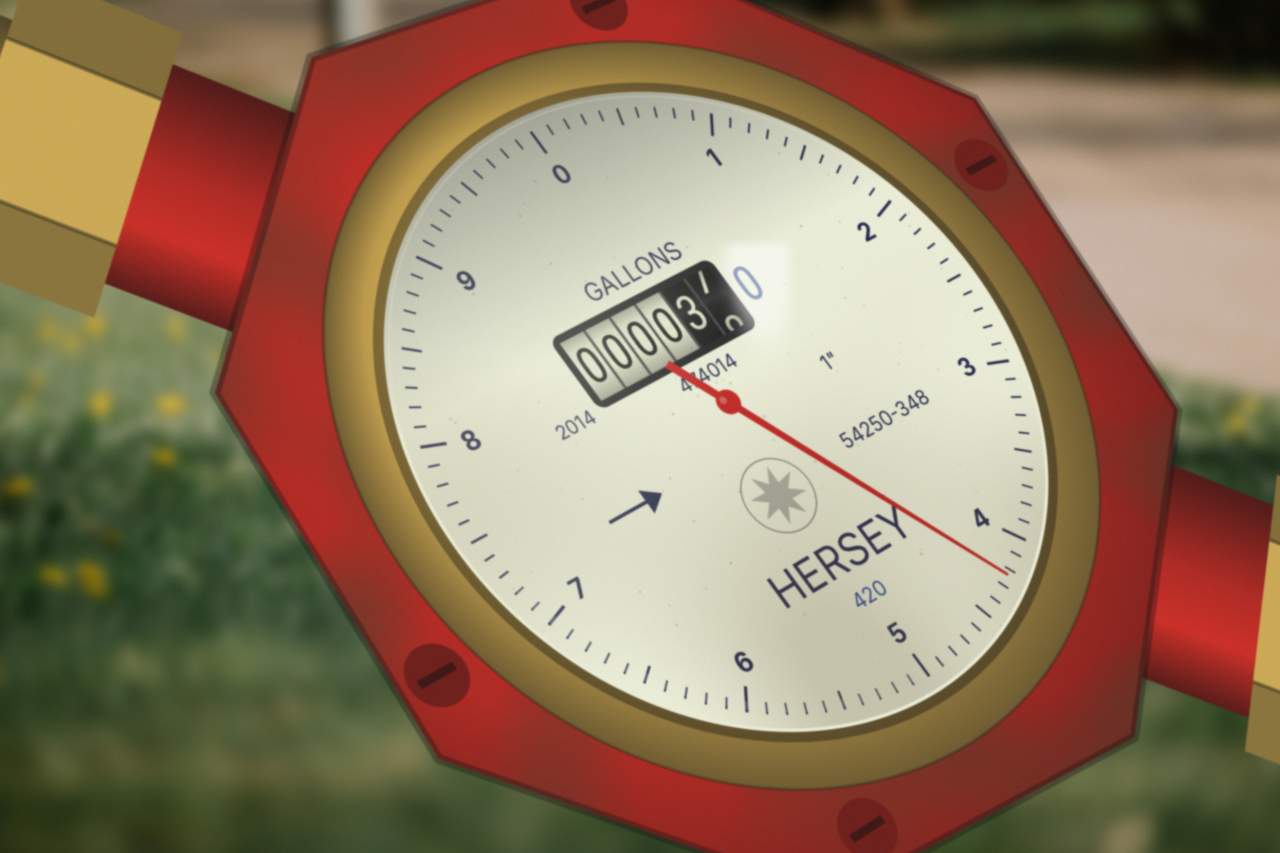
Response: 374.2 gal
